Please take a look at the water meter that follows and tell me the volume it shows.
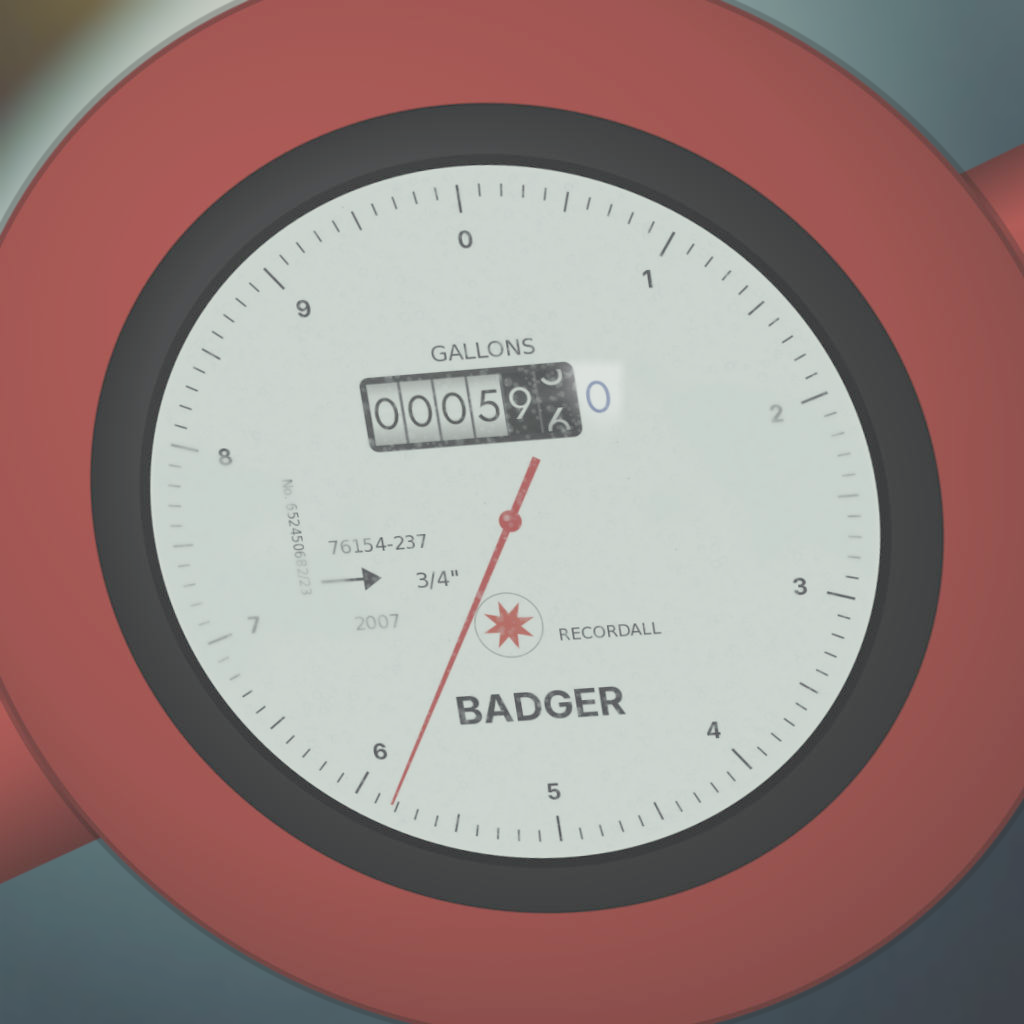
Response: 5955.8 gal
